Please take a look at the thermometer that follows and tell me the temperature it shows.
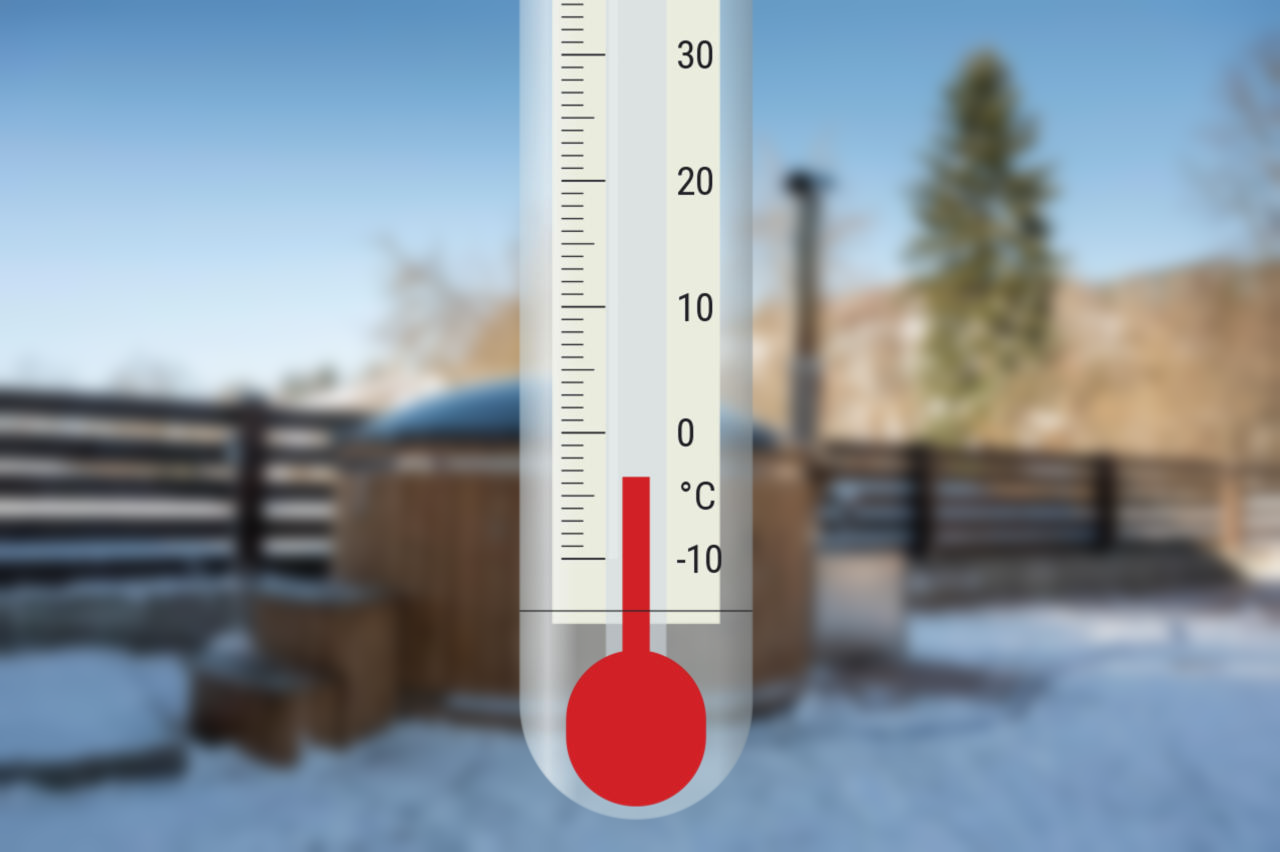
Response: -3.5 °C
